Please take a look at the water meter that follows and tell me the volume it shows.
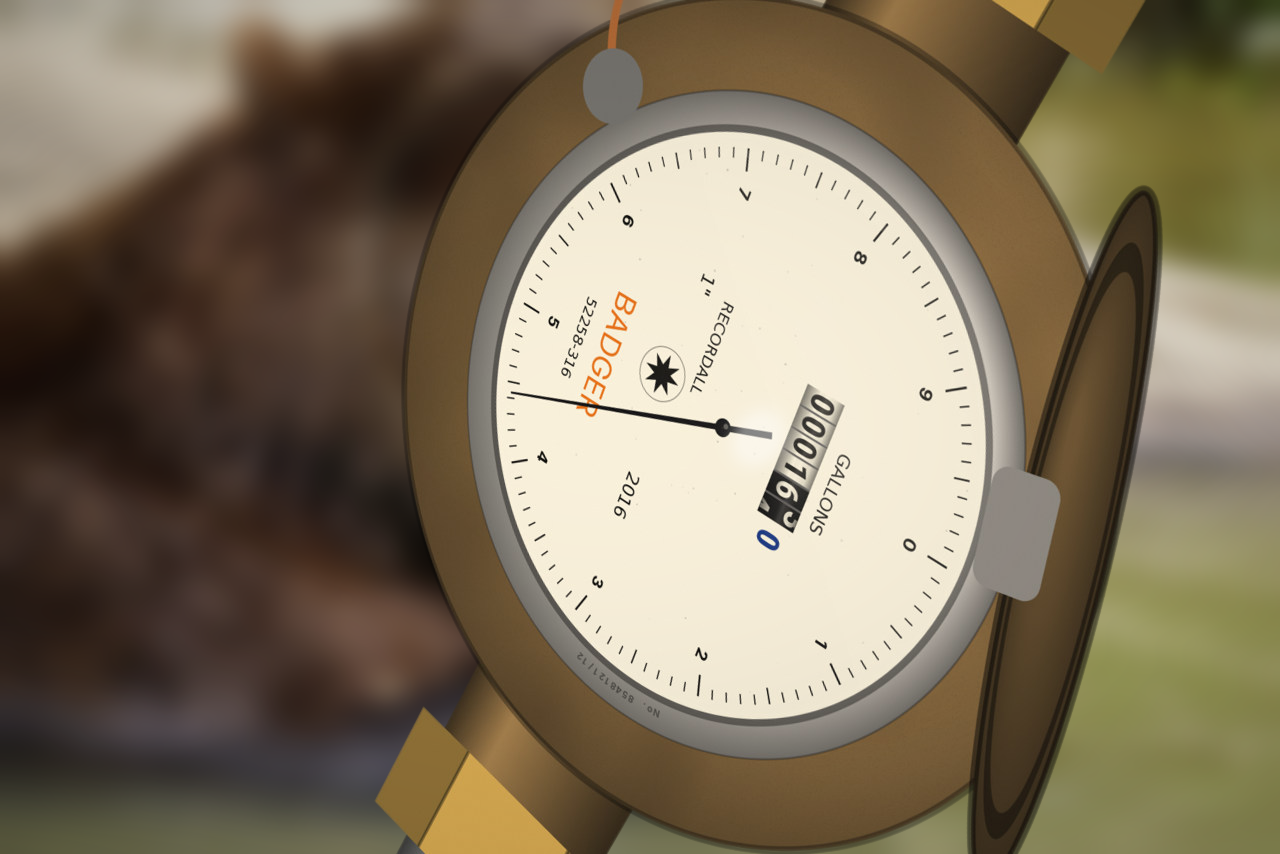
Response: 1634.4 gal
